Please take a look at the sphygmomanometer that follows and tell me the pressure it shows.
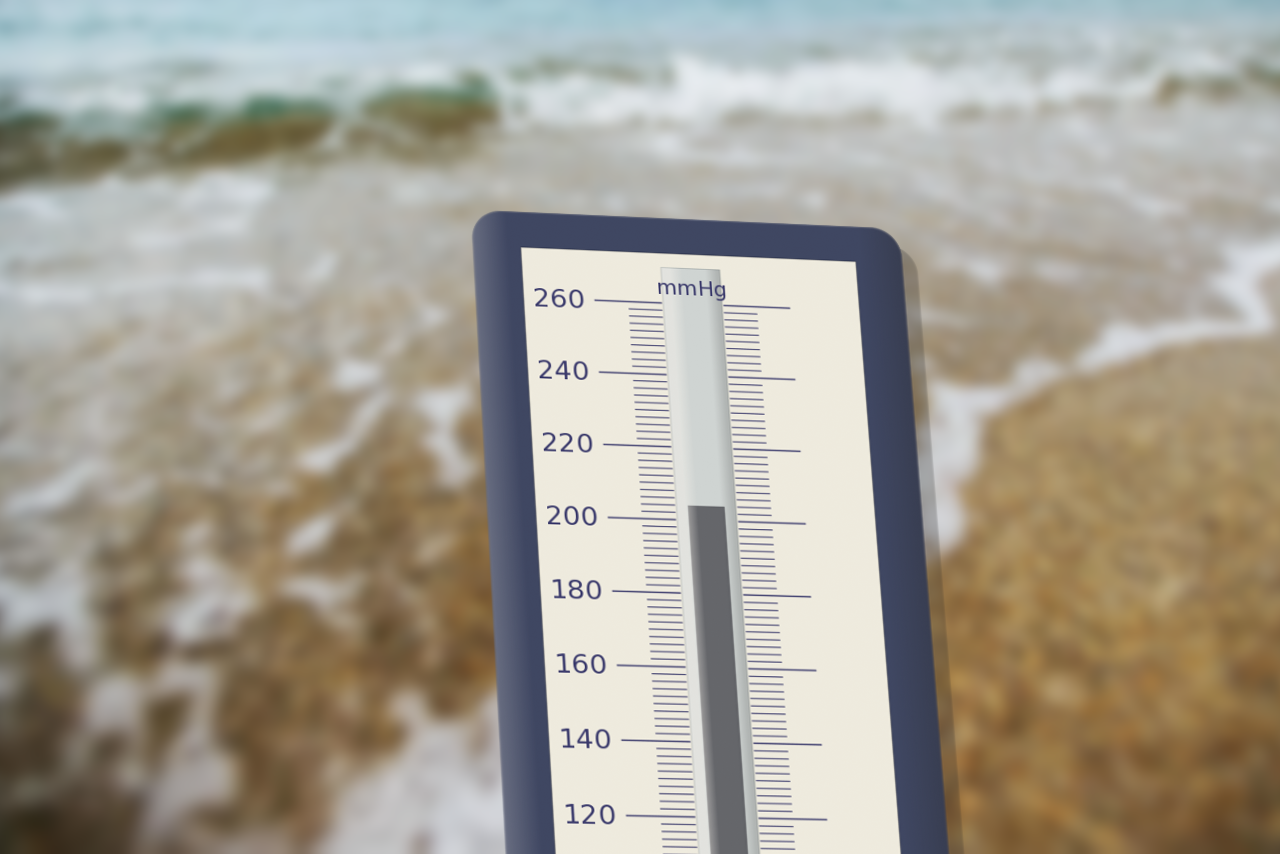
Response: 204 mmHg
